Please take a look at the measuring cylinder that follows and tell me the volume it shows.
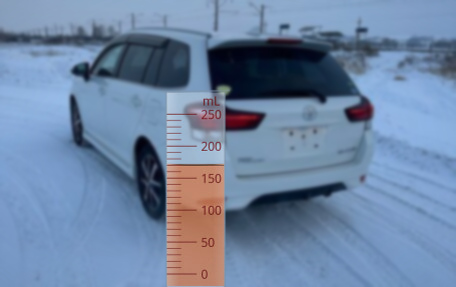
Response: 170 mL
